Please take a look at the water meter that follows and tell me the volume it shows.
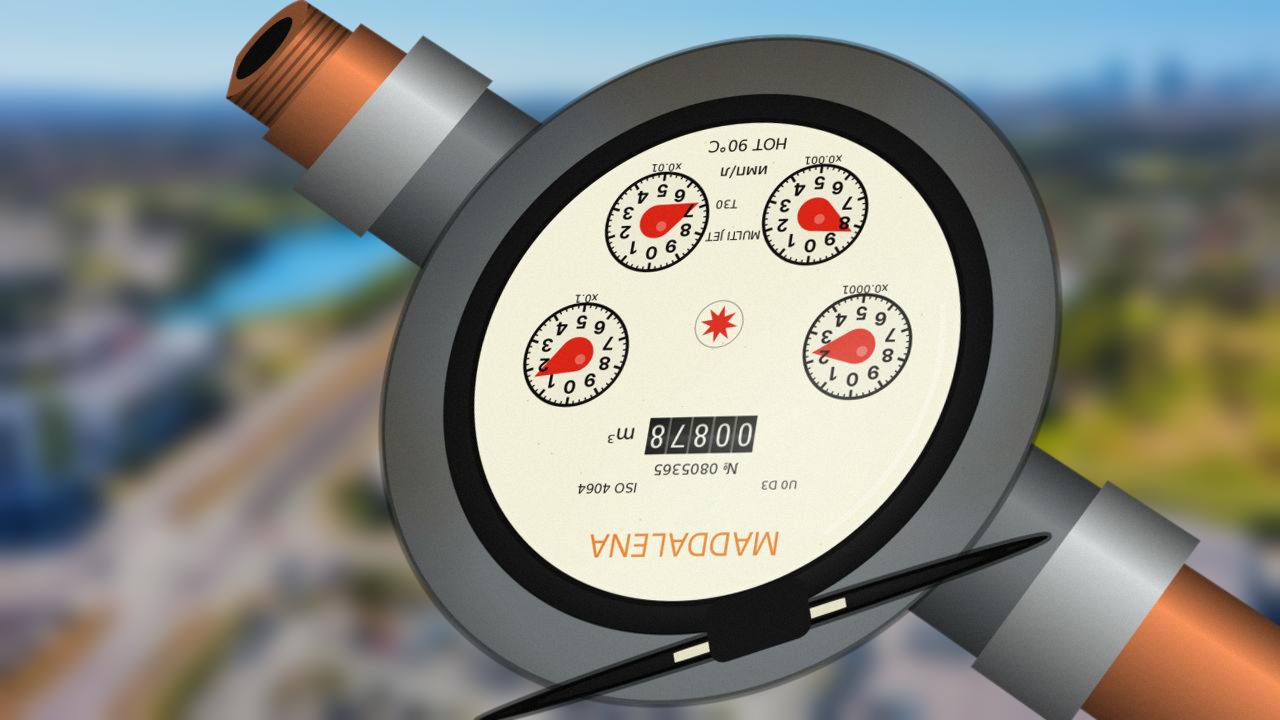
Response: 878.1682 m³
